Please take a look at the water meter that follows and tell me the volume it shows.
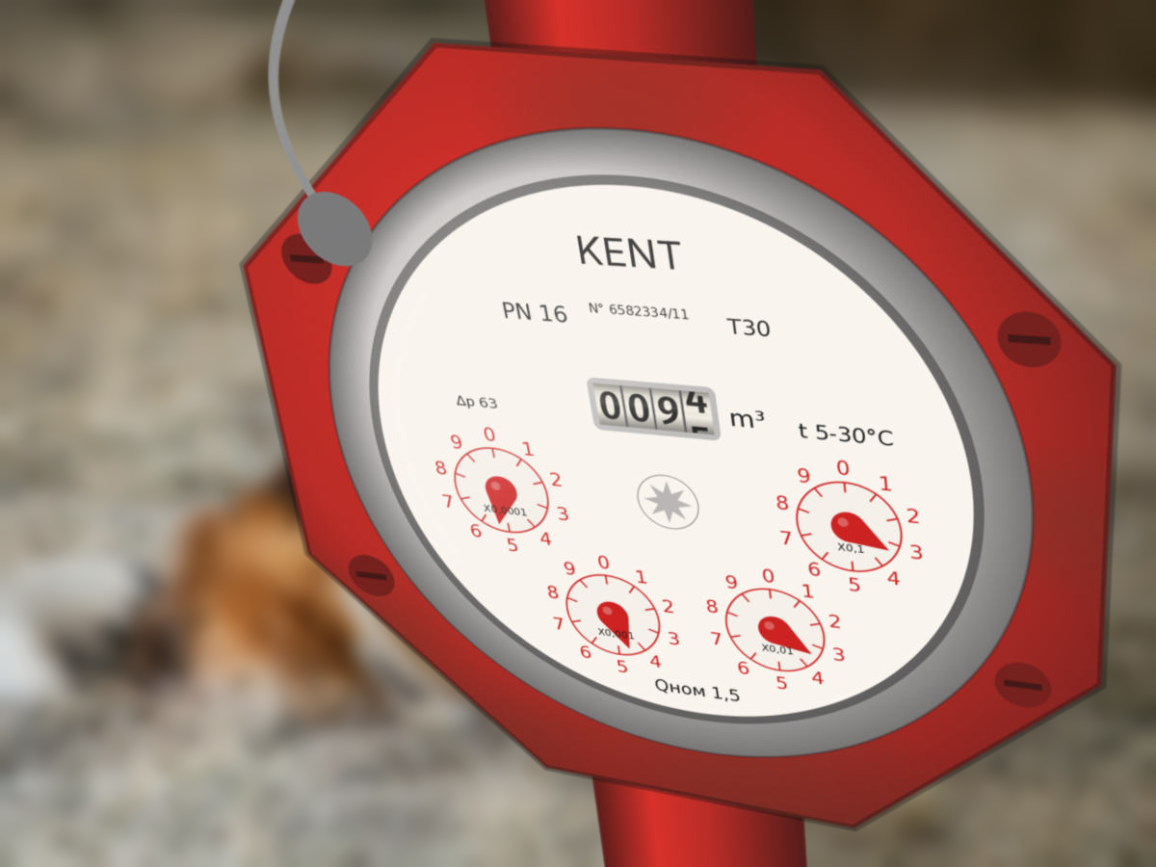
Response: 94.3345 m³
